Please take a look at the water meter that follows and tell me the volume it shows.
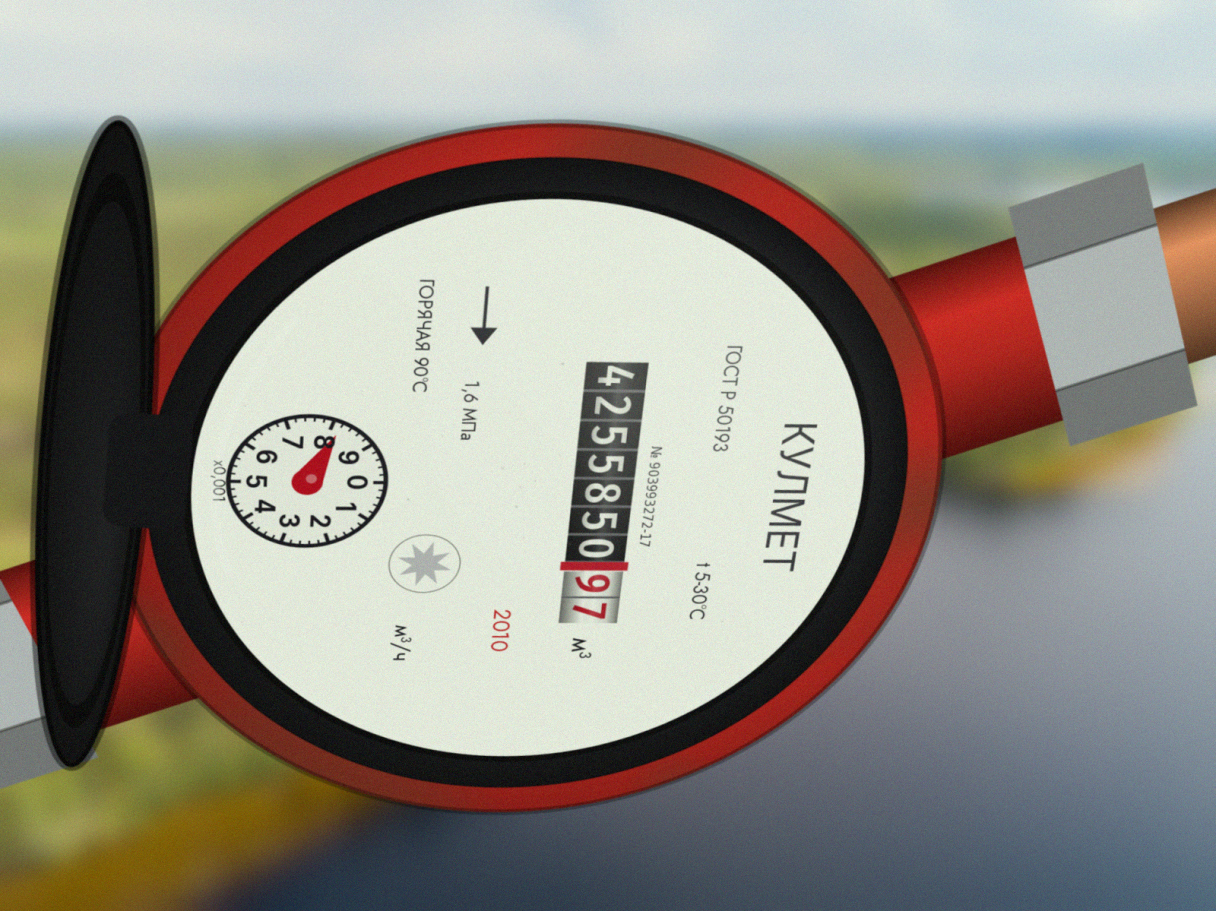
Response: 4255850.978 m³
